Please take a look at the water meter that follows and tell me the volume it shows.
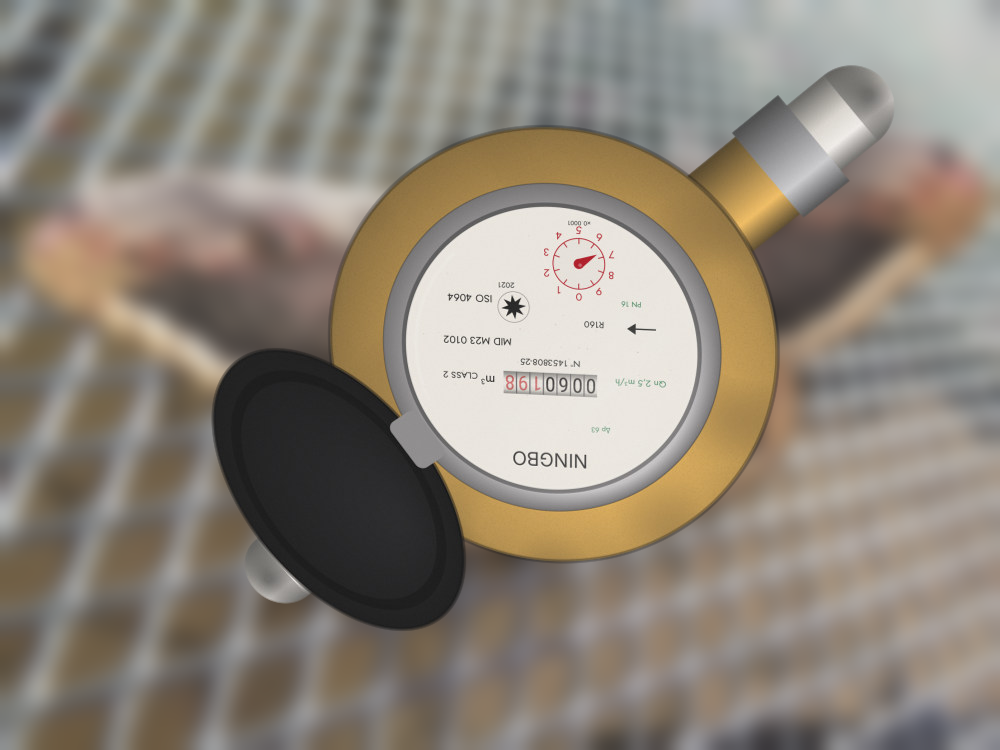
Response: 60.1986 m³
